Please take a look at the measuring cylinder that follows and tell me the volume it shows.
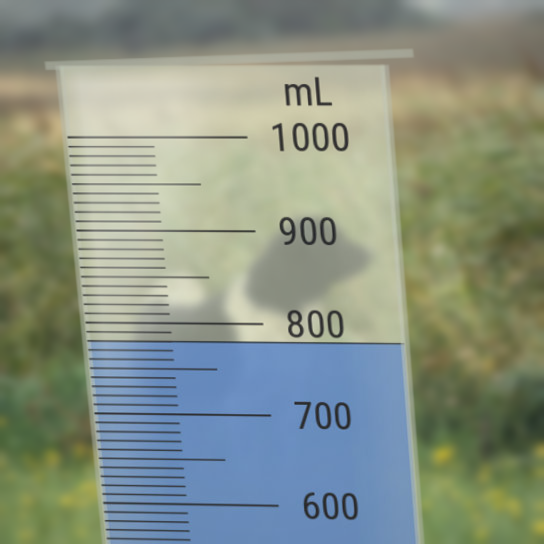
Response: 780 mL
